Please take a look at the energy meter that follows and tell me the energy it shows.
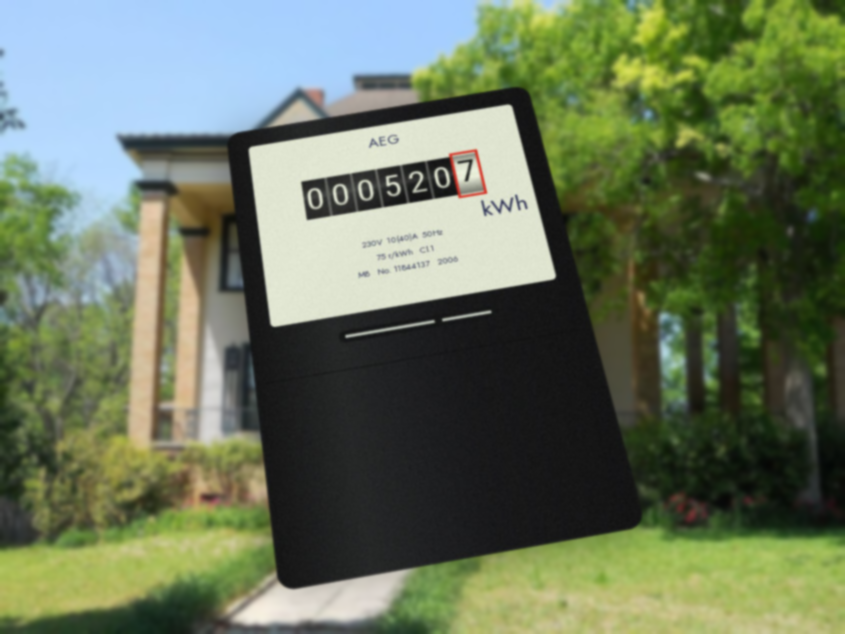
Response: 520.7 kWh
